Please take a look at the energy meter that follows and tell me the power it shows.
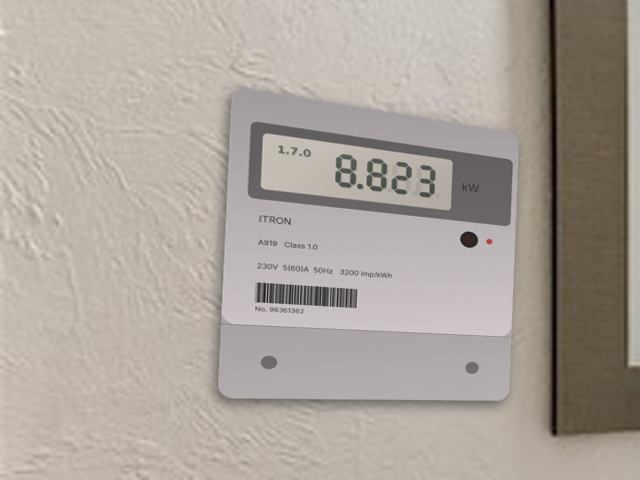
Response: 8.823 kW
